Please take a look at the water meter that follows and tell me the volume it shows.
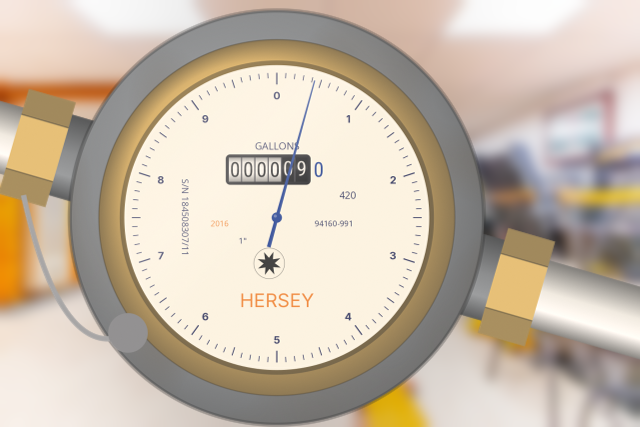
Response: 90.4 gal
